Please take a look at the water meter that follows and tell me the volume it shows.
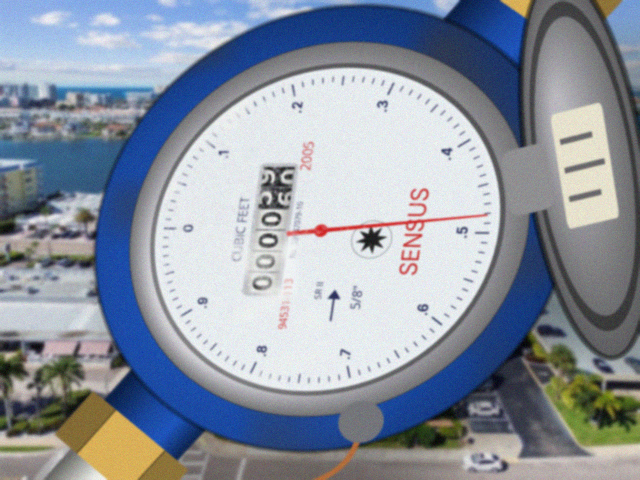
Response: 59.48 ft³
